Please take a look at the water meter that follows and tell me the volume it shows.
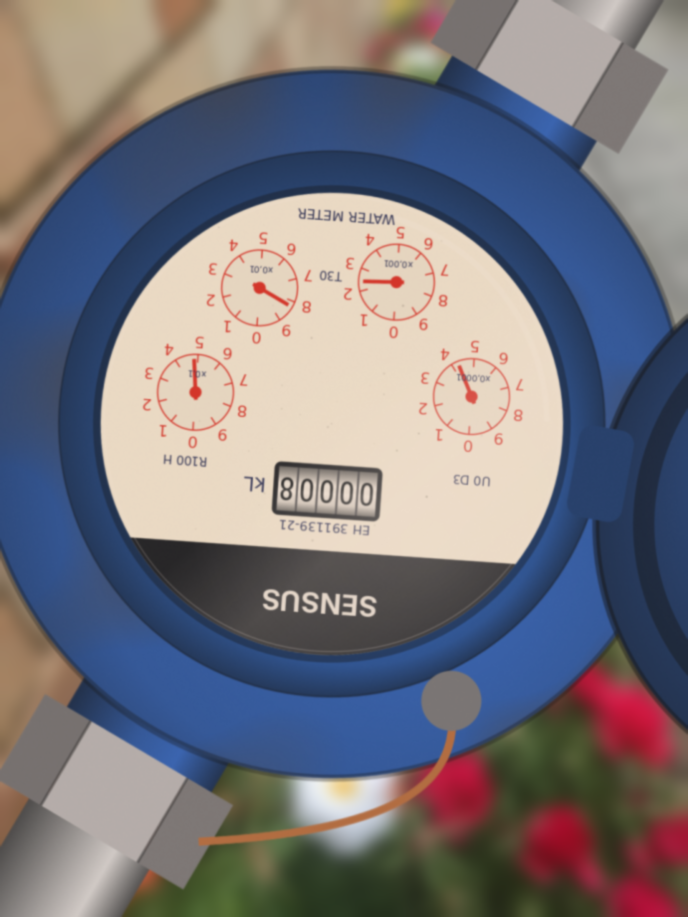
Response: 8.4824 kL
